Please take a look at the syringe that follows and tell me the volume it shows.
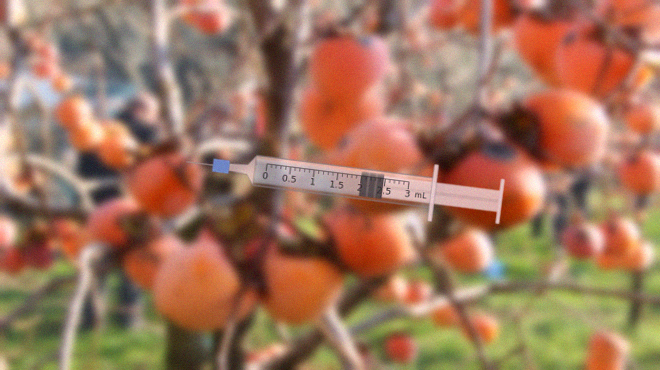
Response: 2 mL
